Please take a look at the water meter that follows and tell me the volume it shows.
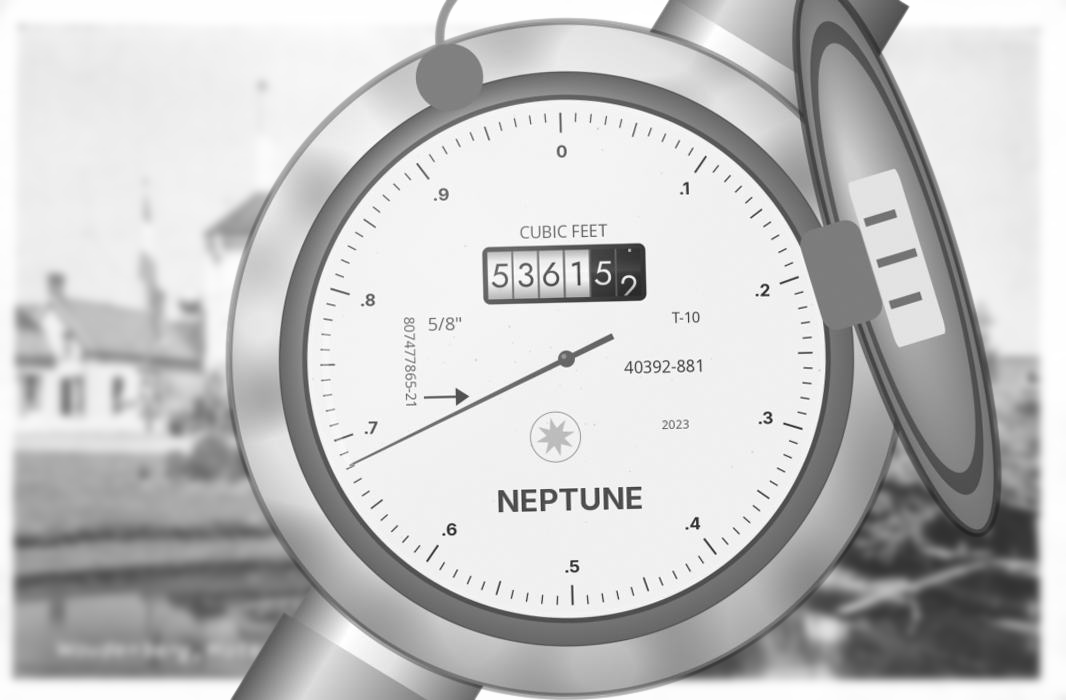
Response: 536151.68 ft³
